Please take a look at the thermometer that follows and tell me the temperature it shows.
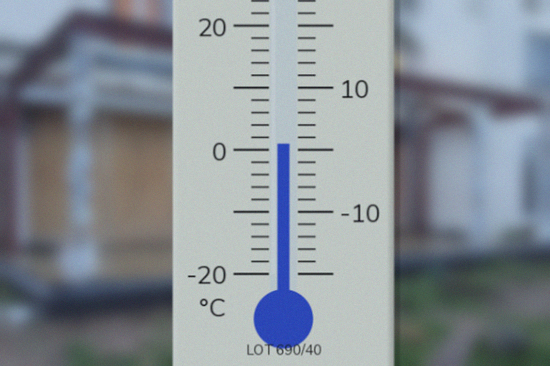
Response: 1 °C
